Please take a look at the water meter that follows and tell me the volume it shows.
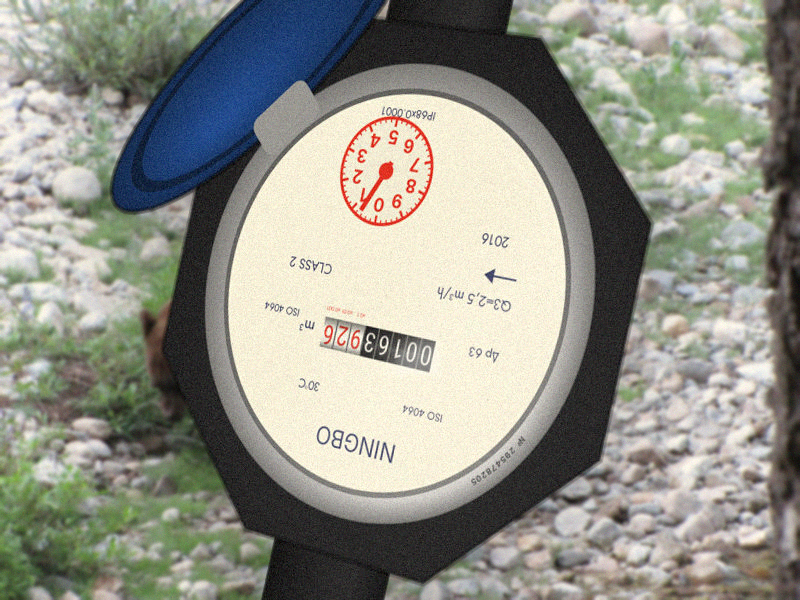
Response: 163.9260 m³
